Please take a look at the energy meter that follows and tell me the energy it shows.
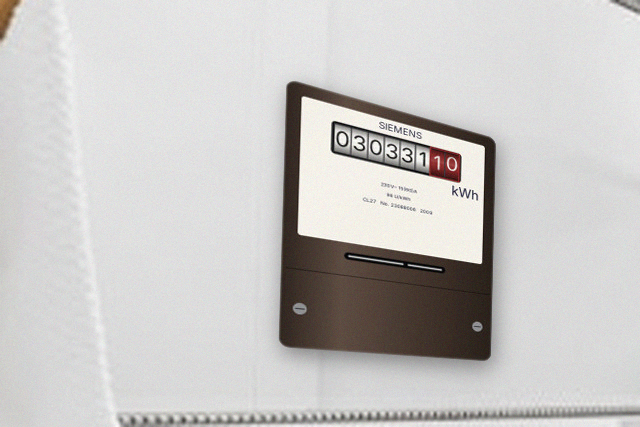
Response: 30331.10 kWh
